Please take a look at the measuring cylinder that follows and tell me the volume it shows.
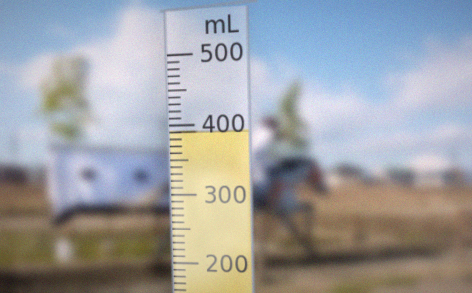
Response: 390 mL
